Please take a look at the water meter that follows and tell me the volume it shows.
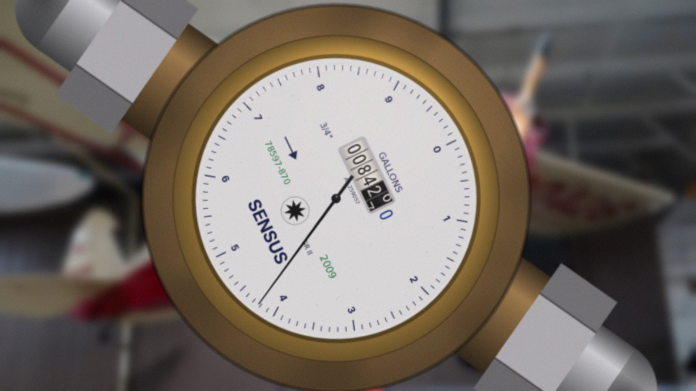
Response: 84264.2 gal
